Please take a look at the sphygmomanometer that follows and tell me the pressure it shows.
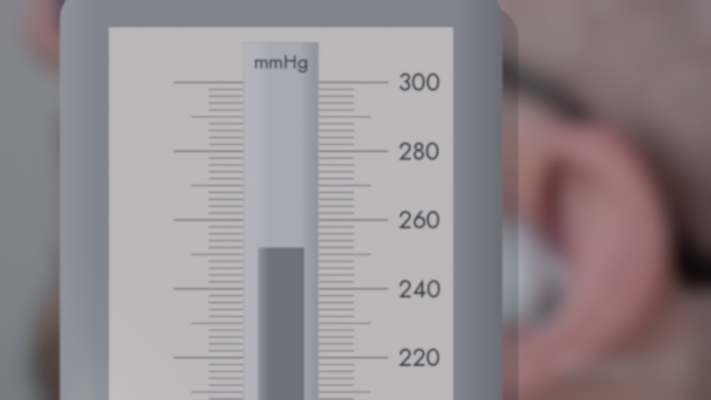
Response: 252 mmHg
